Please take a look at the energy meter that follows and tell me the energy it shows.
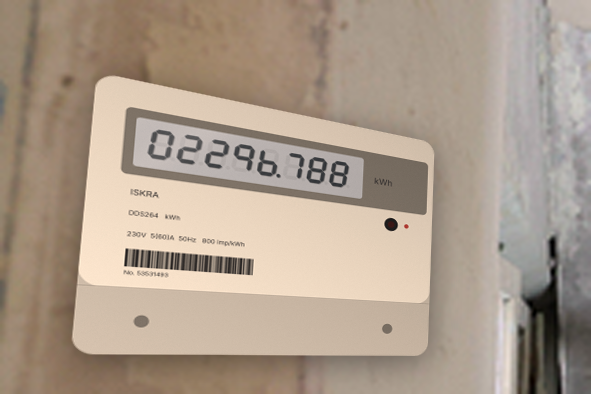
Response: 2296.788 kWh
